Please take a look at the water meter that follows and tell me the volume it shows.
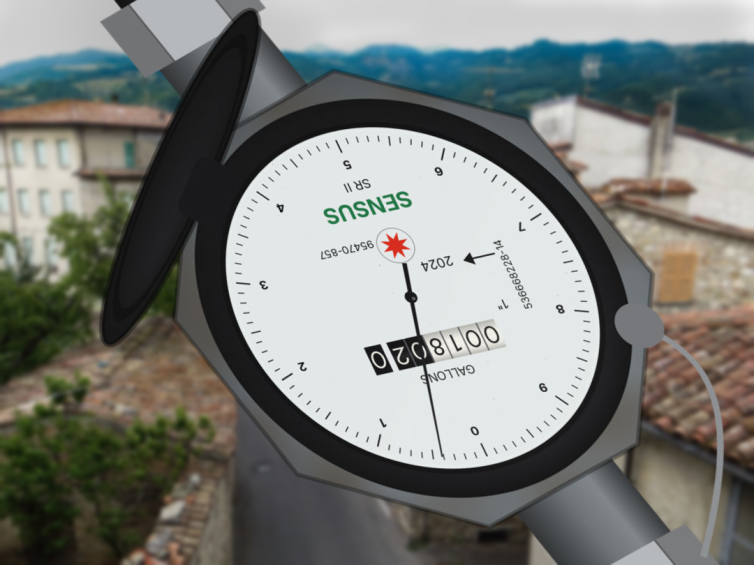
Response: 18020.4 gal
